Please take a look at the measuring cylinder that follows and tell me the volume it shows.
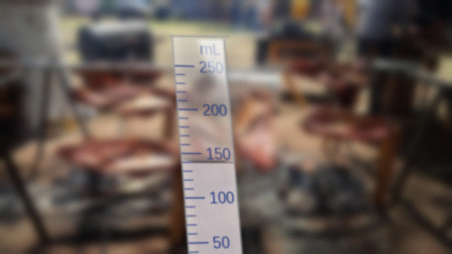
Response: 140 mL
